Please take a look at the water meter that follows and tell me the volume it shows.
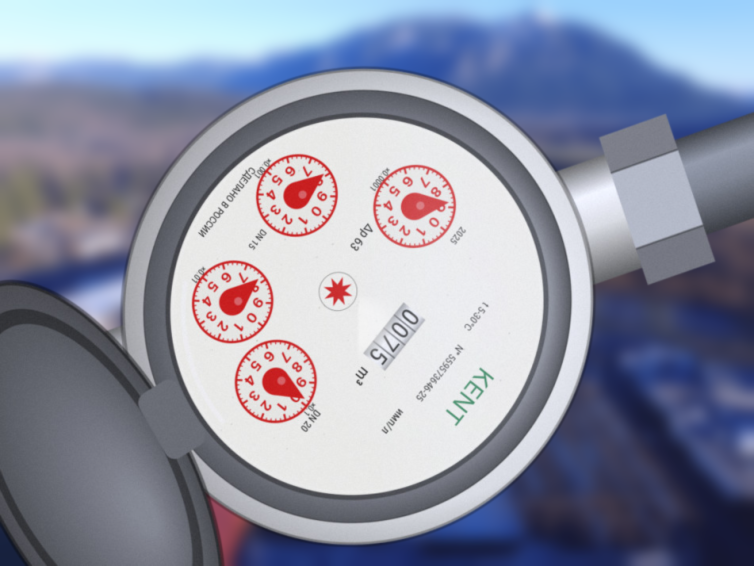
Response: 74.9778 m³
